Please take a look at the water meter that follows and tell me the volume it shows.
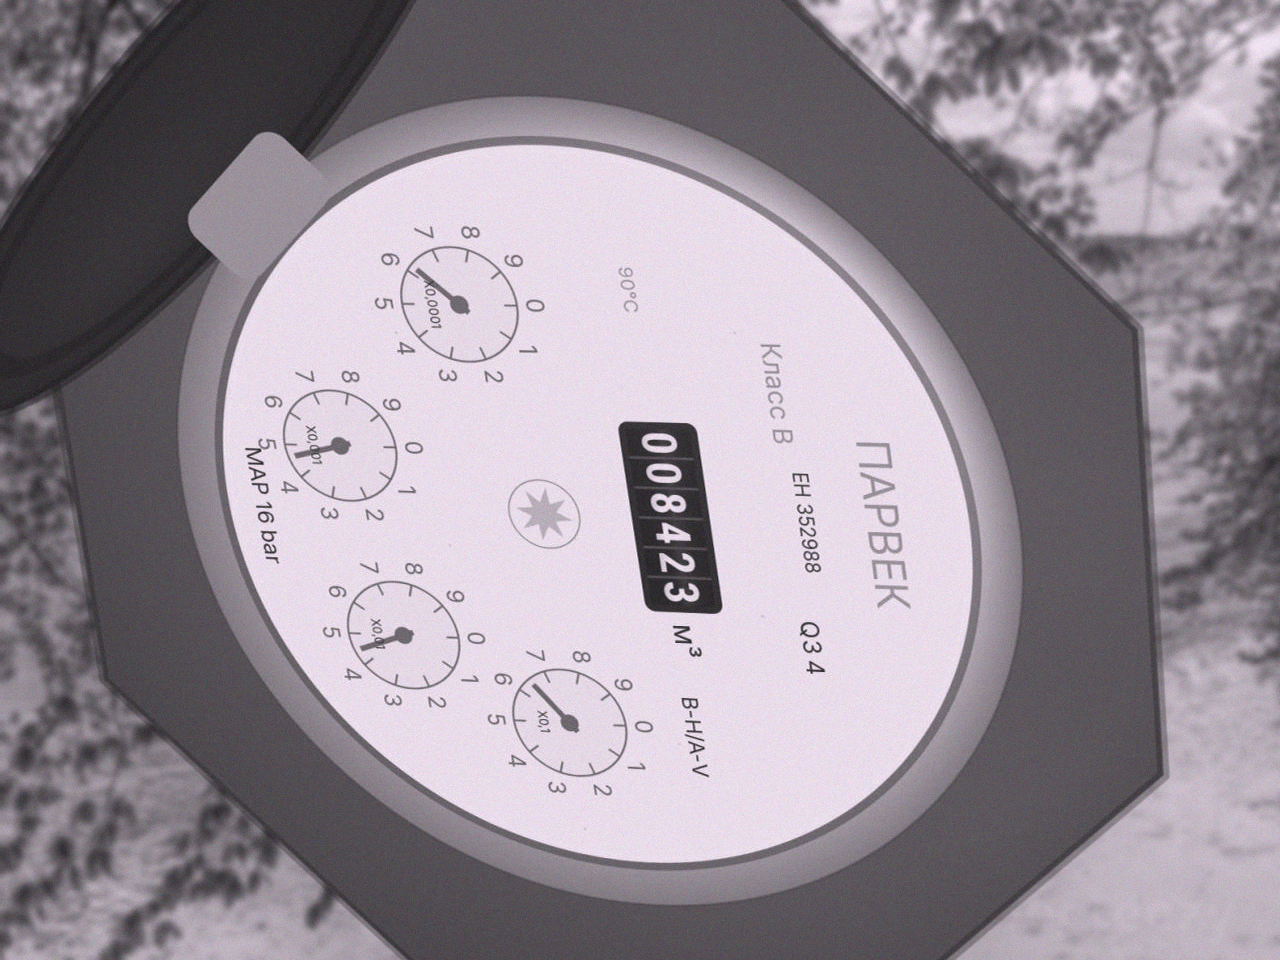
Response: 8423.6446 m³
